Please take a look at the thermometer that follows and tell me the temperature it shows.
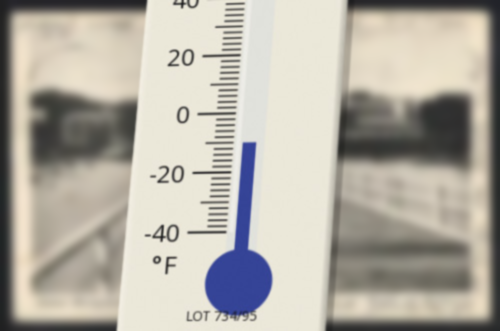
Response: -10 °F
